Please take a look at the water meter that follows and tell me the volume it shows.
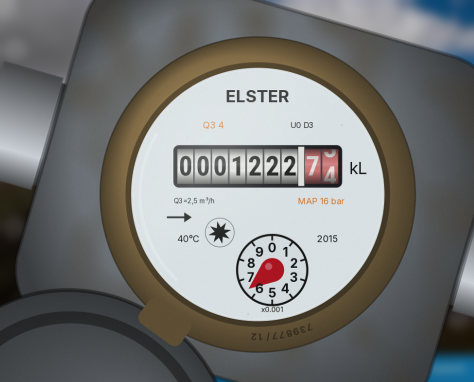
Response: 1222.736 kL
